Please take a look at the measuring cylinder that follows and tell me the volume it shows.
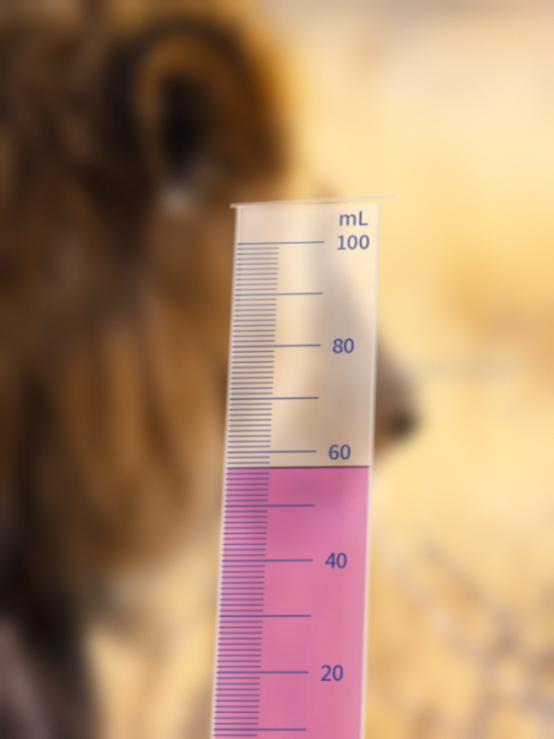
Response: 57 mL
